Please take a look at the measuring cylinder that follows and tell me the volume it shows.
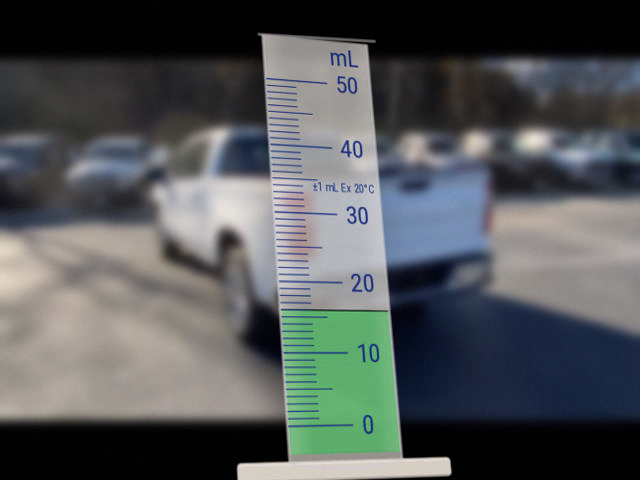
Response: 16 mL
